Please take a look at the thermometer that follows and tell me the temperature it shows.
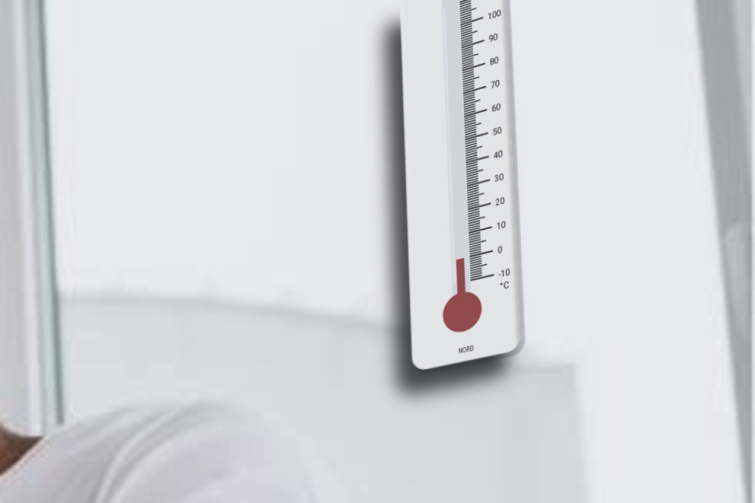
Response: 0 °C
